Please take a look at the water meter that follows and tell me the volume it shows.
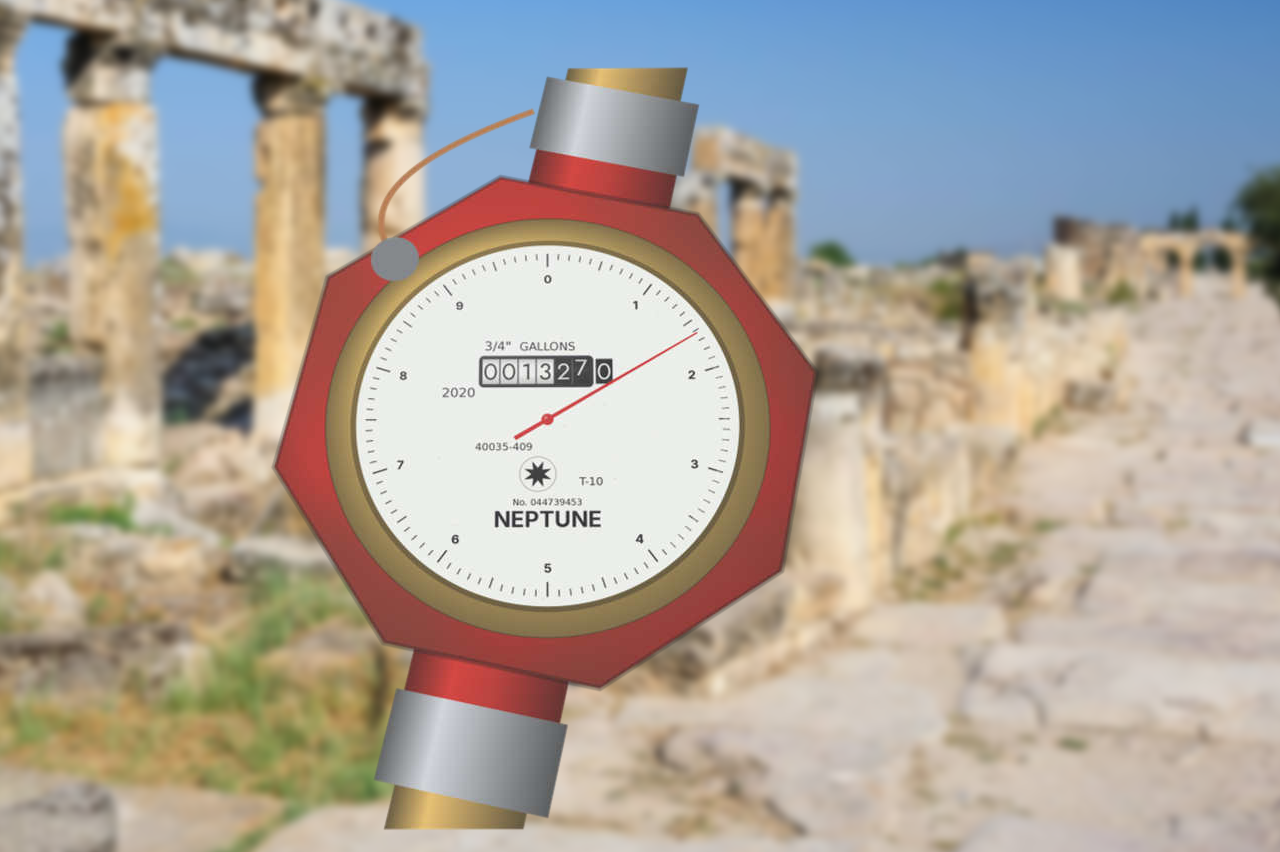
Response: 13271.6 gal
